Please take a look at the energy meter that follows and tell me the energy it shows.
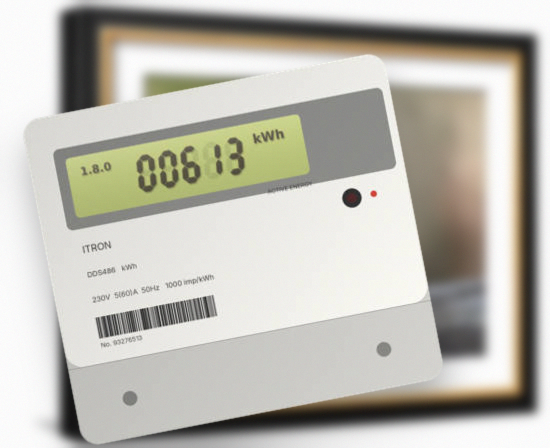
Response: 613 kWh
